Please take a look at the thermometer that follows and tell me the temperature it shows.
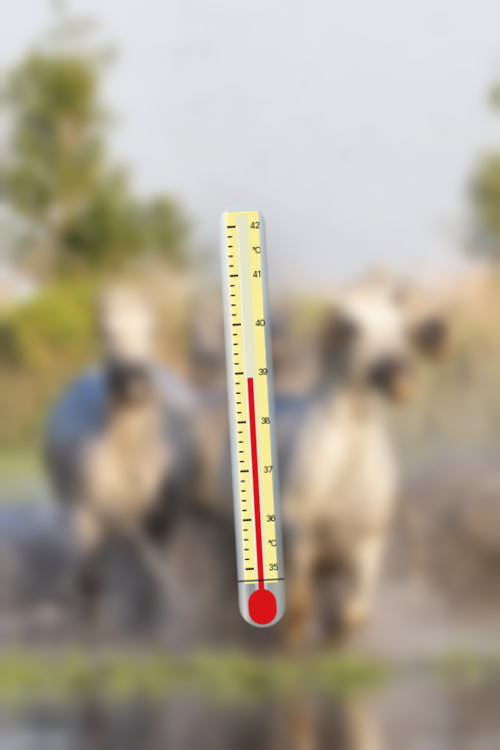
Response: 38.9 °C
